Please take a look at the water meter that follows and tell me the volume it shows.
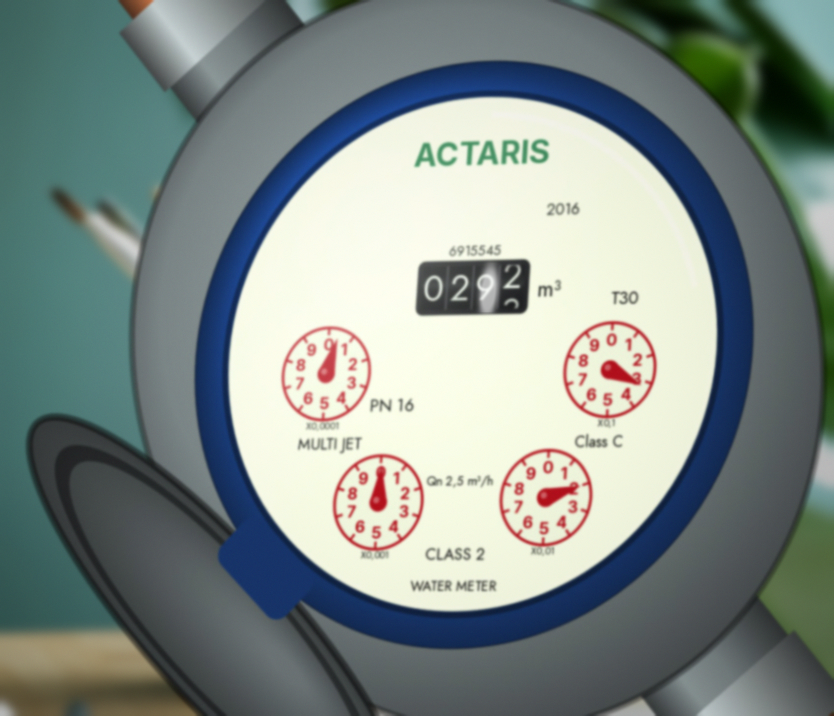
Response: 292.3200 m³
